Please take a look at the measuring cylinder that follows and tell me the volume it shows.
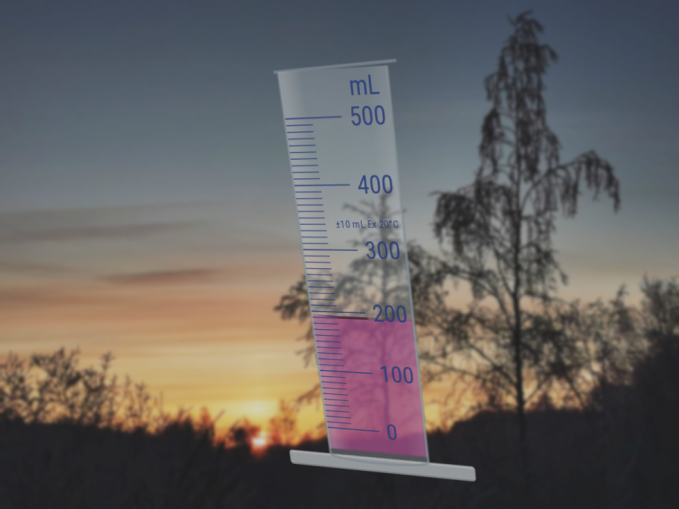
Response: 190 mL
